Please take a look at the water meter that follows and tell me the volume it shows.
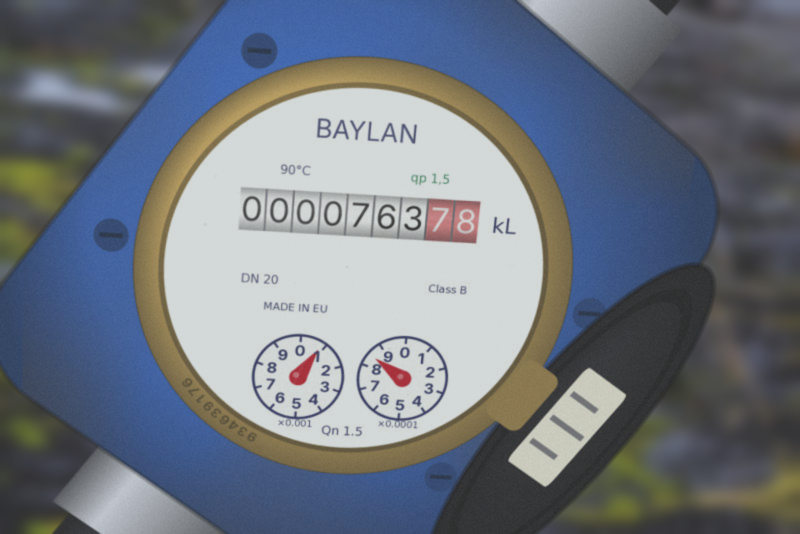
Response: 763.7808 kL
